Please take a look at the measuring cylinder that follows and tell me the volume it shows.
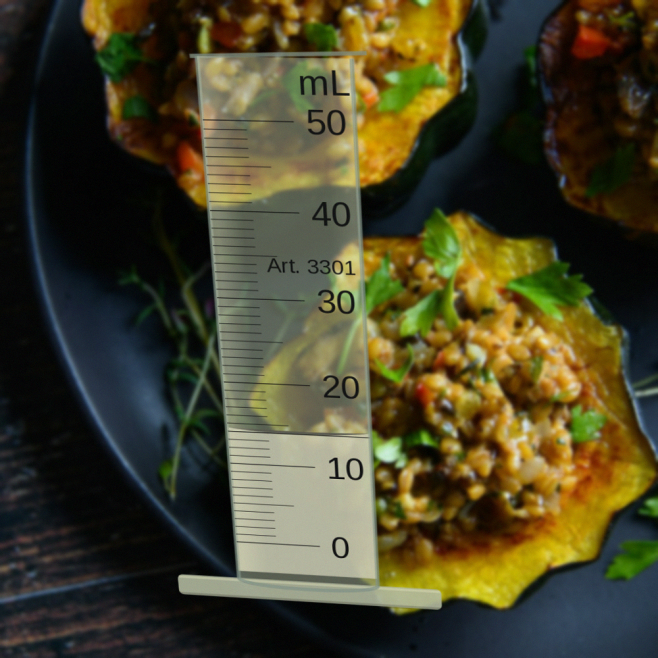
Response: 14 mL
